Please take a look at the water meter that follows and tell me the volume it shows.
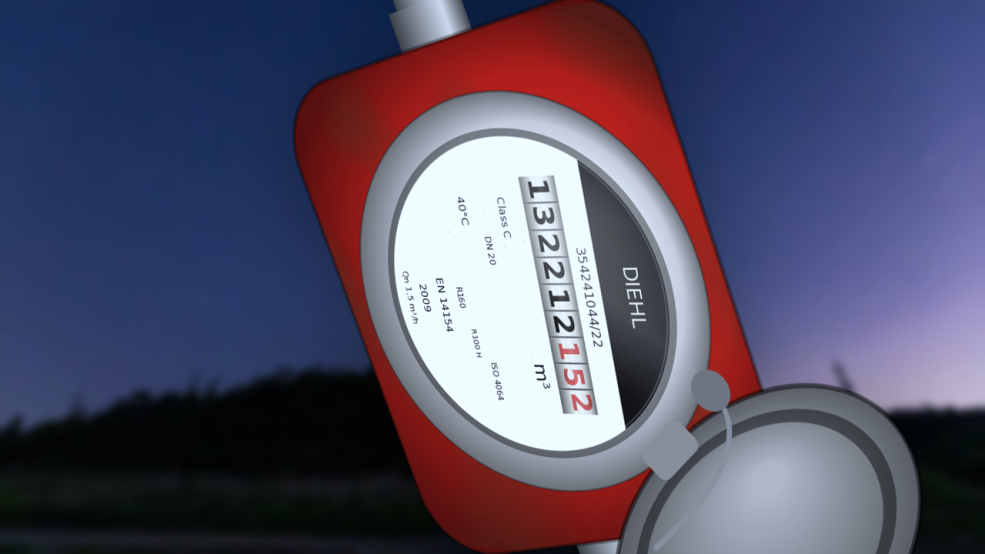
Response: 132212.152 m³
